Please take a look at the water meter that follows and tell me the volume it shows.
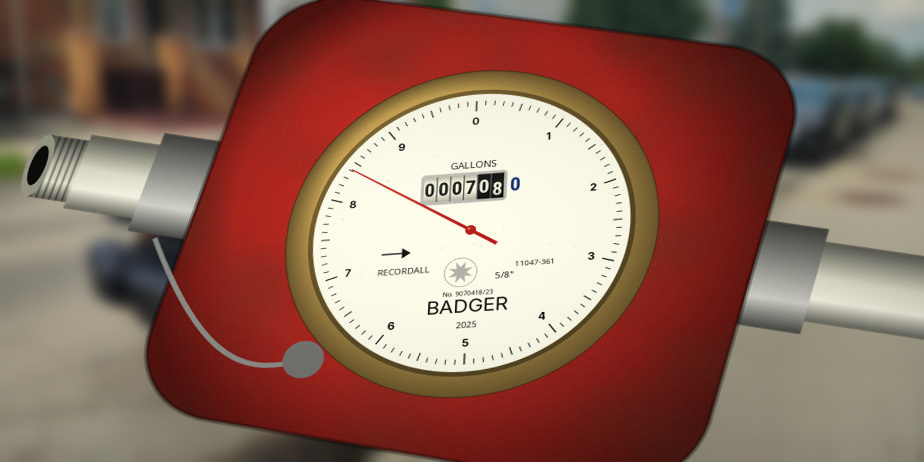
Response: 7078.4 gal
